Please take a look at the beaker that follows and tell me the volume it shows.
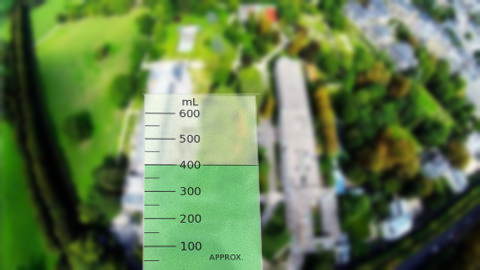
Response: 400 mL
